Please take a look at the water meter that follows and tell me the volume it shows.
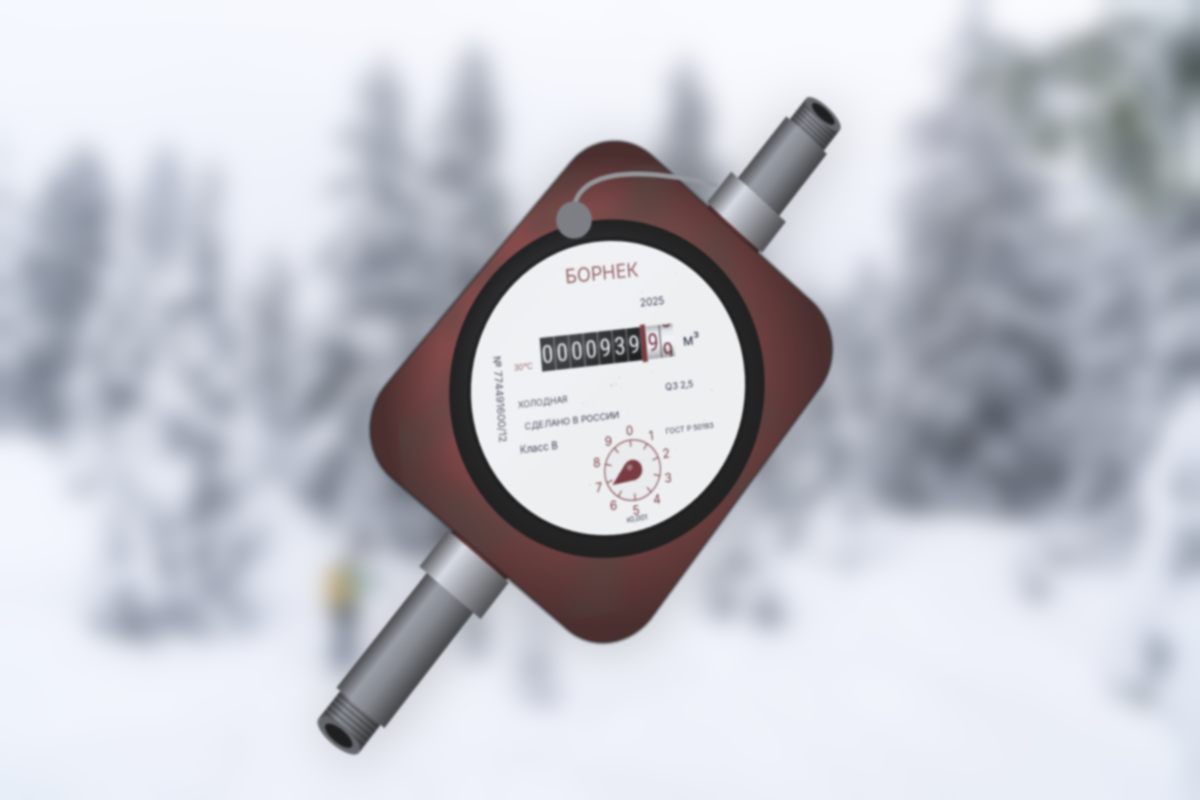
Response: 939.986 m³
